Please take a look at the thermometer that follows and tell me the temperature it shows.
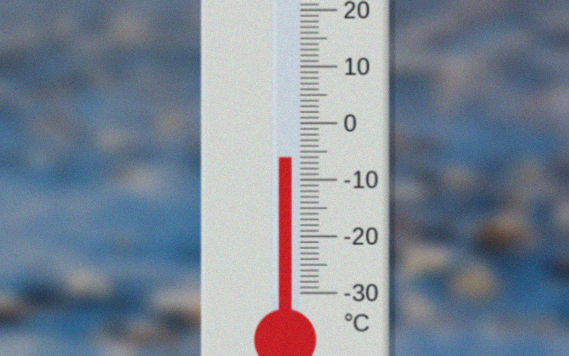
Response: -6 °C
